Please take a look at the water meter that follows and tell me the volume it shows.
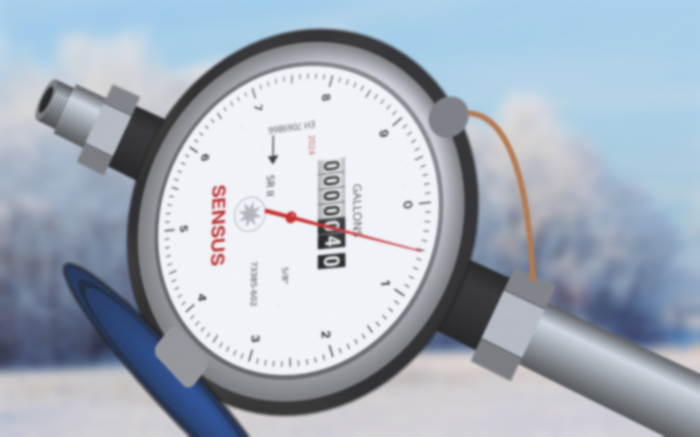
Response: 40.5 gal
